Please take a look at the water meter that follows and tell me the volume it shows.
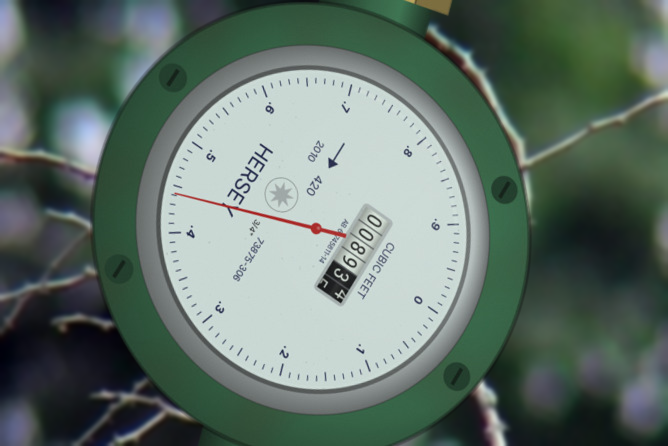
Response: 8934.44 ft³
